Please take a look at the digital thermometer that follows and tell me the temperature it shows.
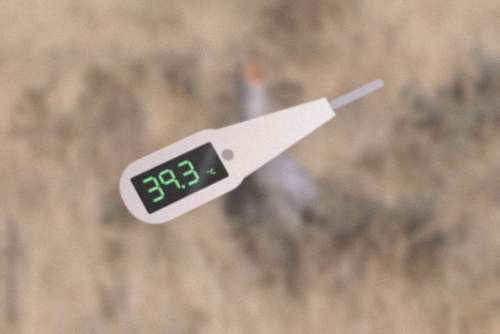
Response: 39.3 °C
